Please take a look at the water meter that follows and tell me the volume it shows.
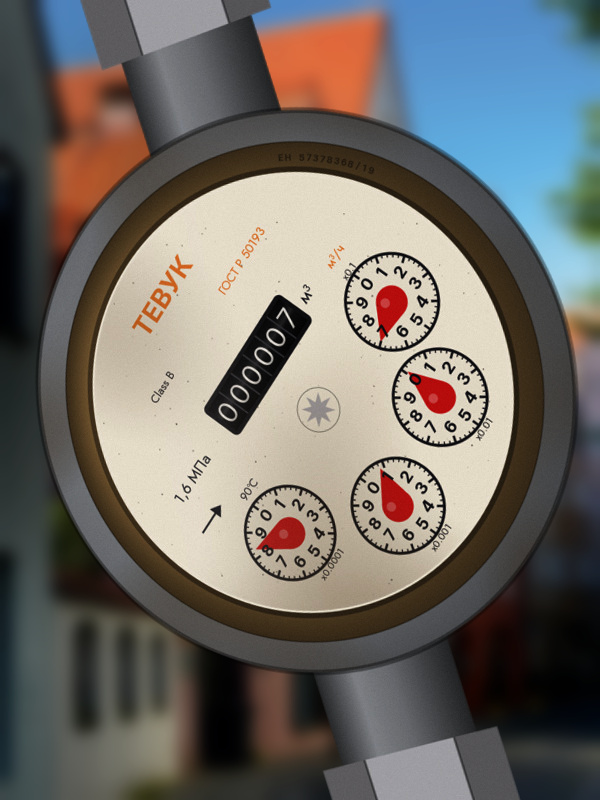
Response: 7.7008 m³
